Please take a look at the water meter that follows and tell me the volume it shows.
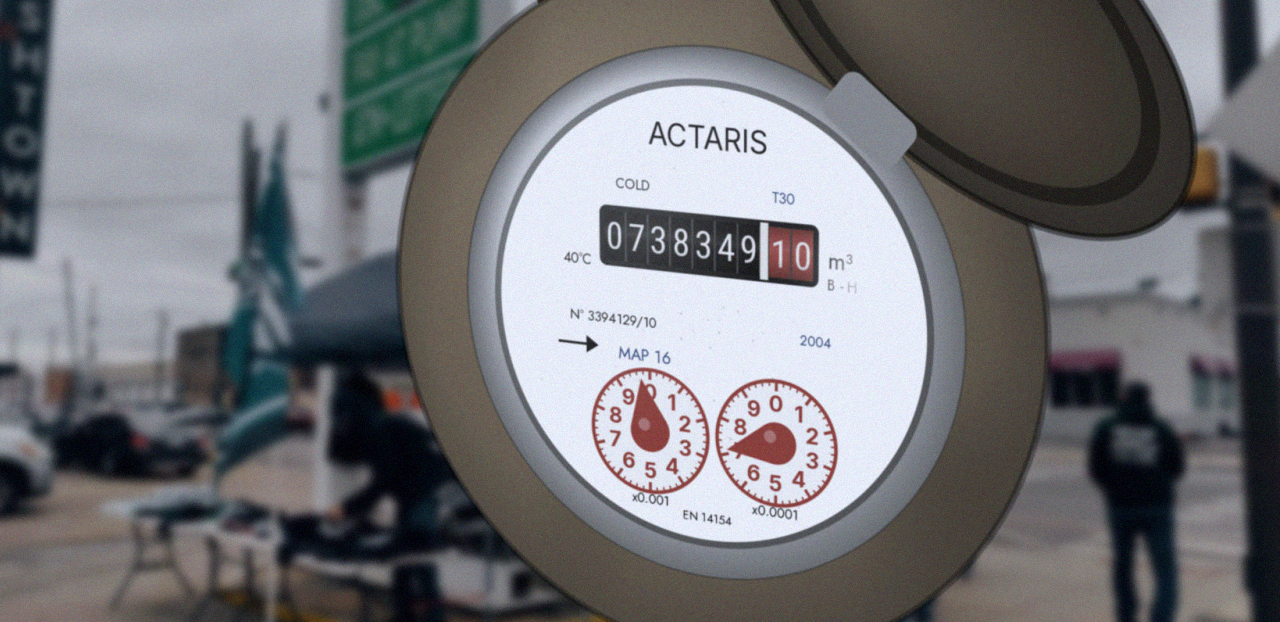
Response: 738349.0997 m³
